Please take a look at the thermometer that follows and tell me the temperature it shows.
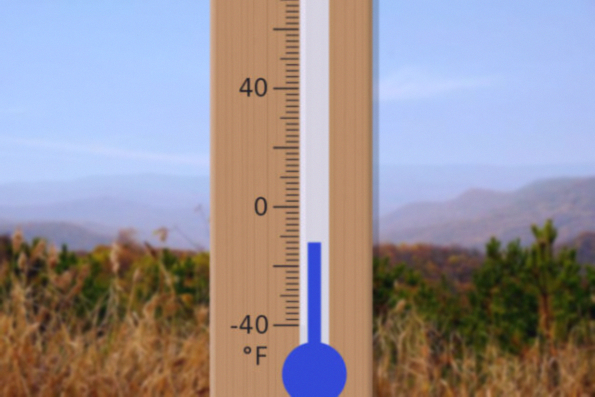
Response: -12 °F
